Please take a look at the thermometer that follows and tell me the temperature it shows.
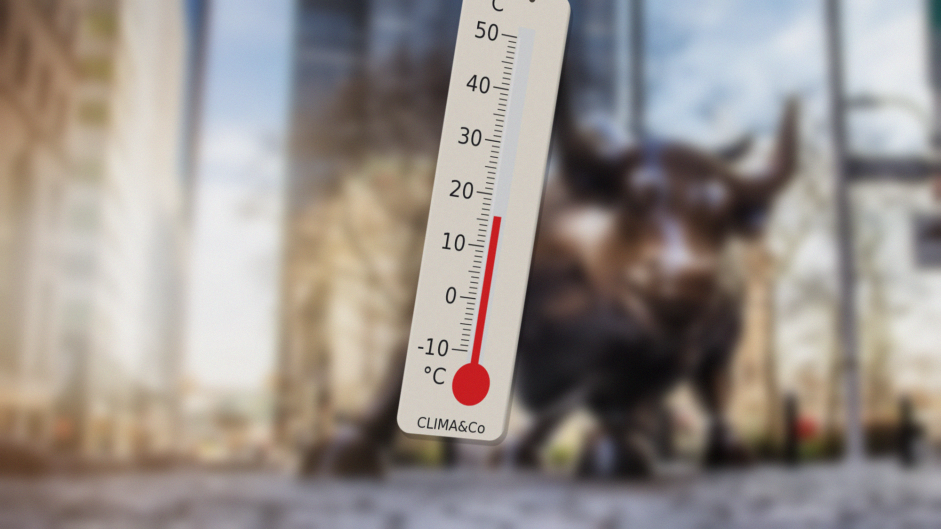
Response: 16 °C
